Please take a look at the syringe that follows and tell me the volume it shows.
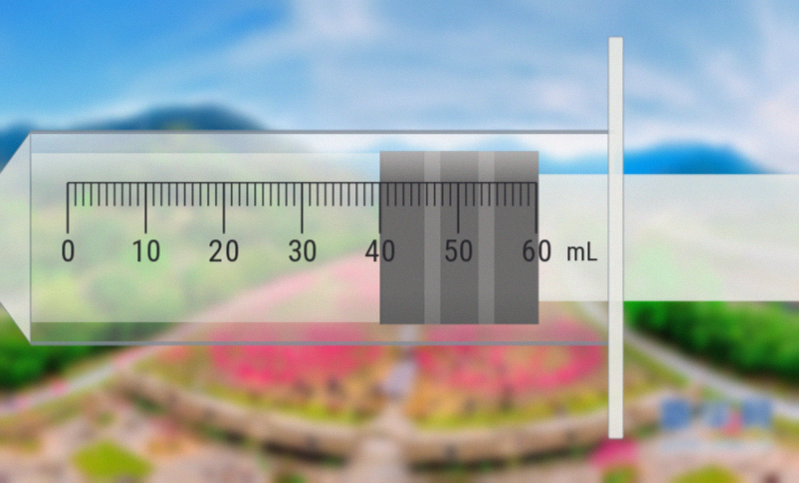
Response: 40 mL
